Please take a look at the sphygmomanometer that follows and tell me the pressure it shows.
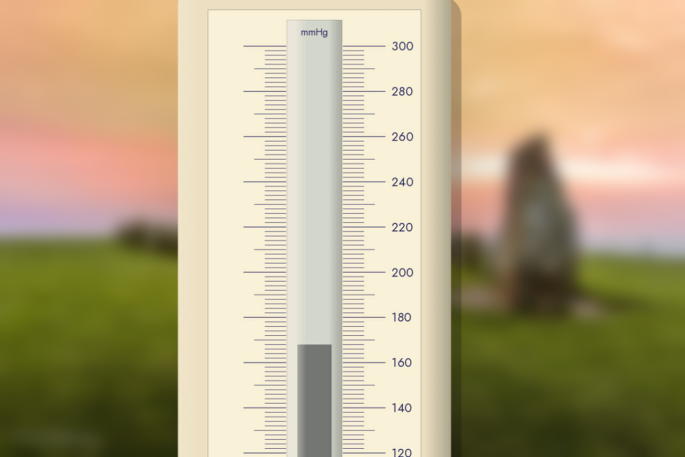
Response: 168 mmHg
